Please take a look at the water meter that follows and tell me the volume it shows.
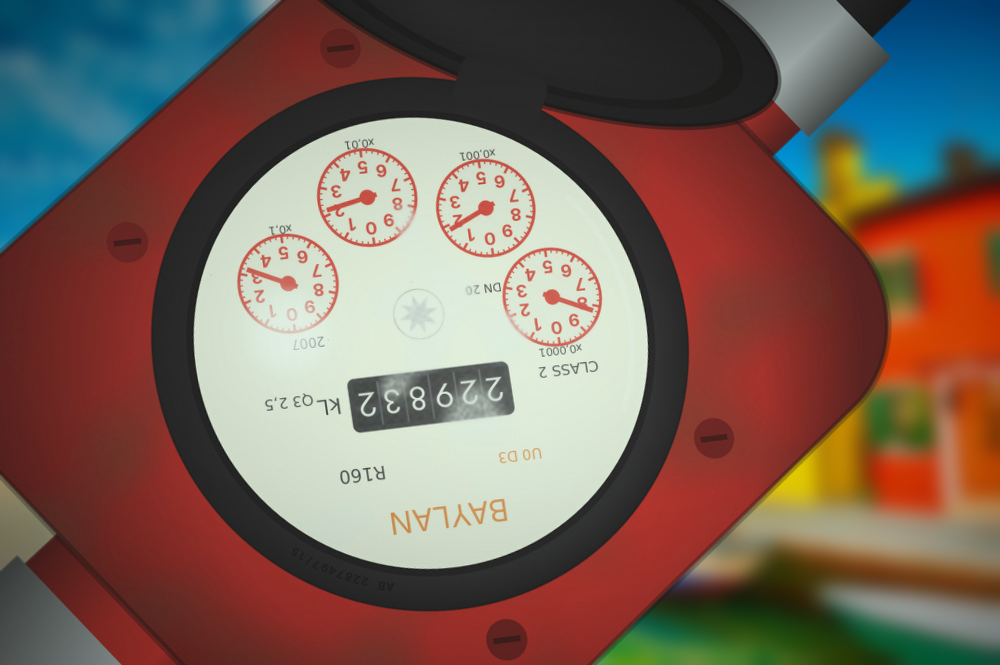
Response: 229832.3218 kL
